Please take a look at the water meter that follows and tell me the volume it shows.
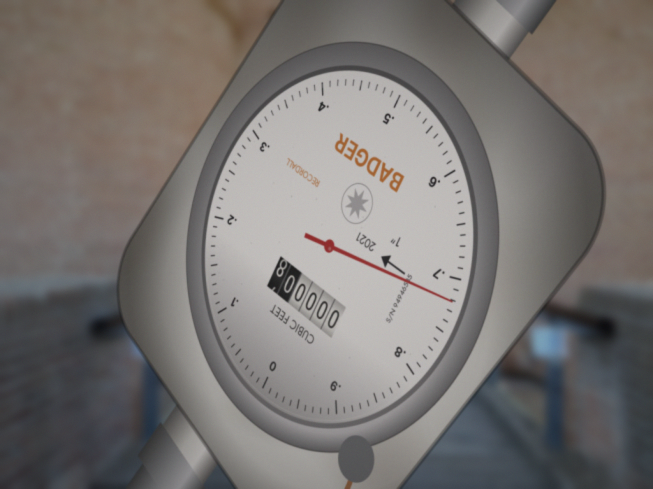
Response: 7.72 ft³
